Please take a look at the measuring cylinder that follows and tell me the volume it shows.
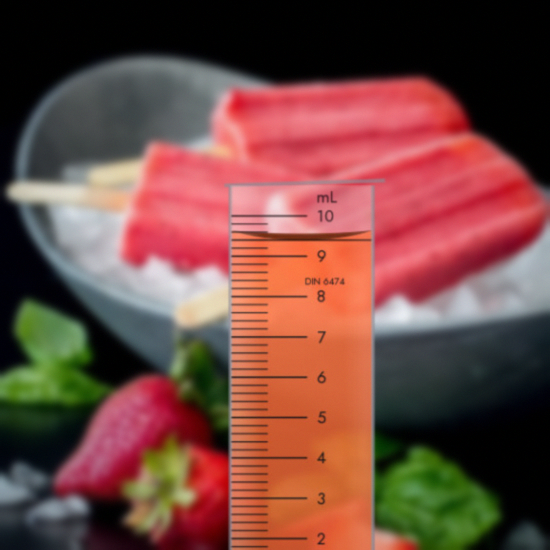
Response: 9.4 mL
